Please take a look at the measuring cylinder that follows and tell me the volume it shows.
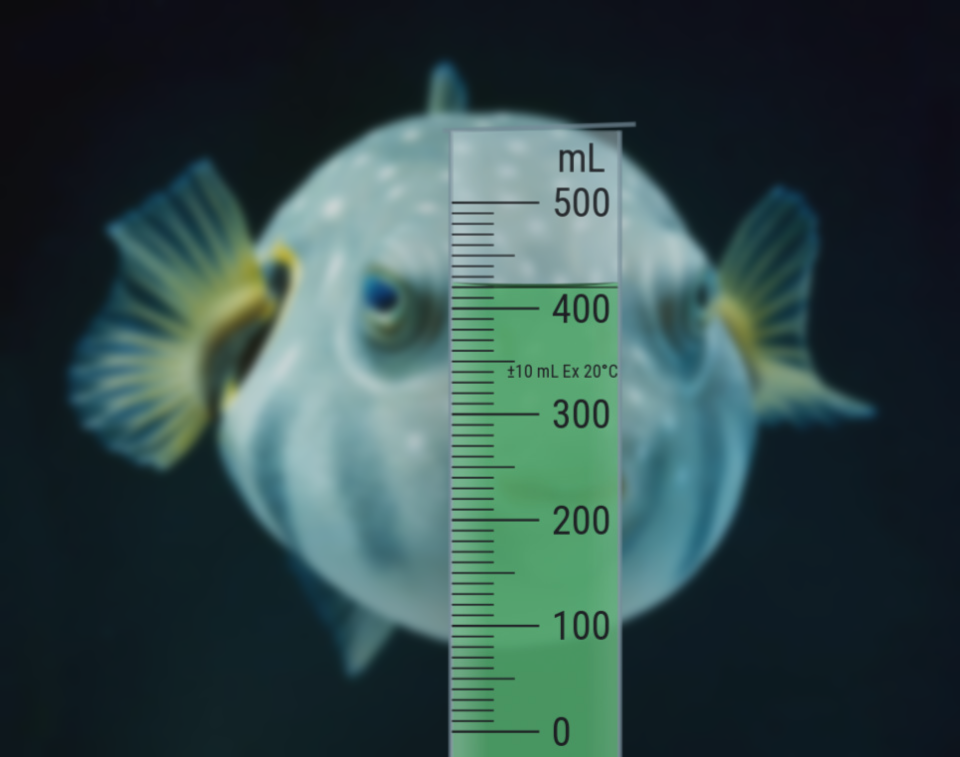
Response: 420 mL
